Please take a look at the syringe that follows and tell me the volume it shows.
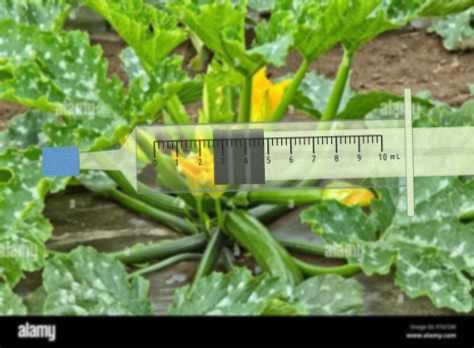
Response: 2.6 mL
